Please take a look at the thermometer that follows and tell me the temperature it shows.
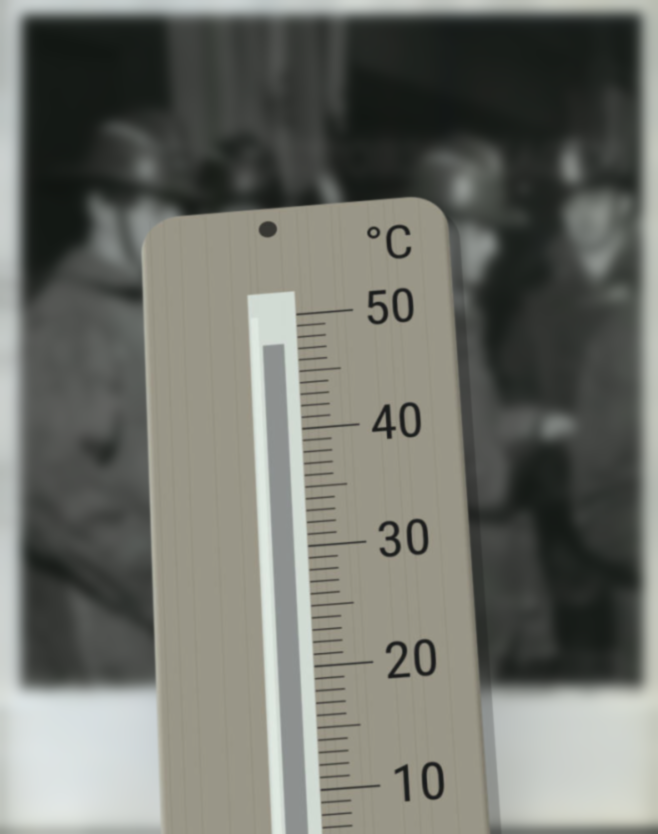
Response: 47.5 °C
